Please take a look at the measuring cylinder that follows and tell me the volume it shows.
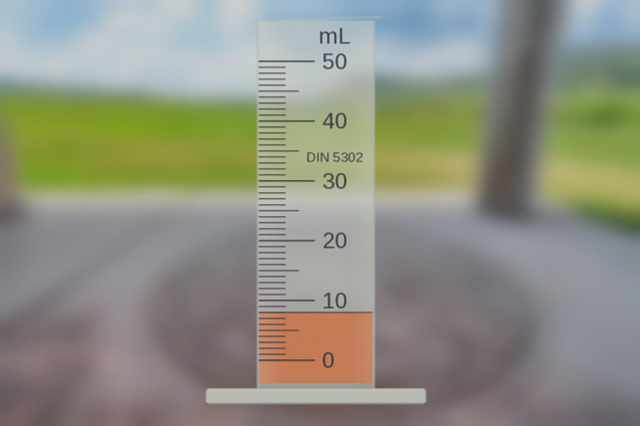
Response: 8 mL
